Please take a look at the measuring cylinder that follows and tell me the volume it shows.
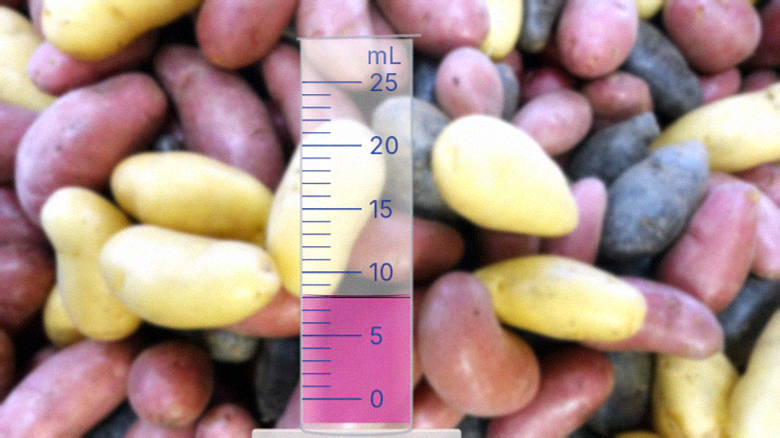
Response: 8 mL
